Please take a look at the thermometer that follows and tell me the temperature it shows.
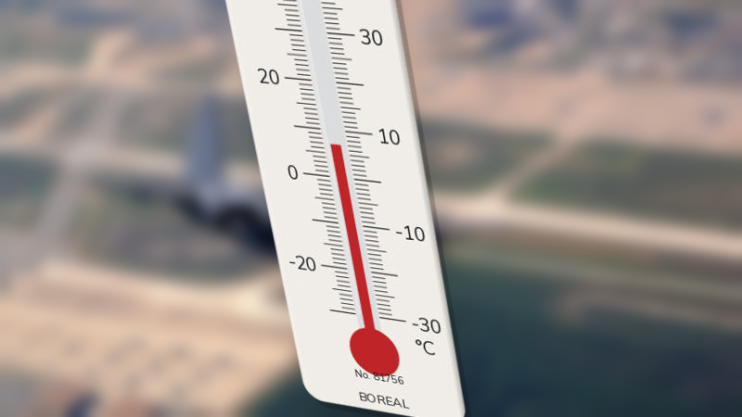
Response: 7 °C
